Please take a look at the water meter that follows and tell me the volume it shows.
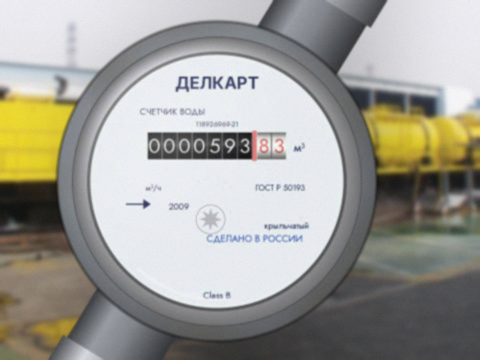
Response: 593.83 m³
